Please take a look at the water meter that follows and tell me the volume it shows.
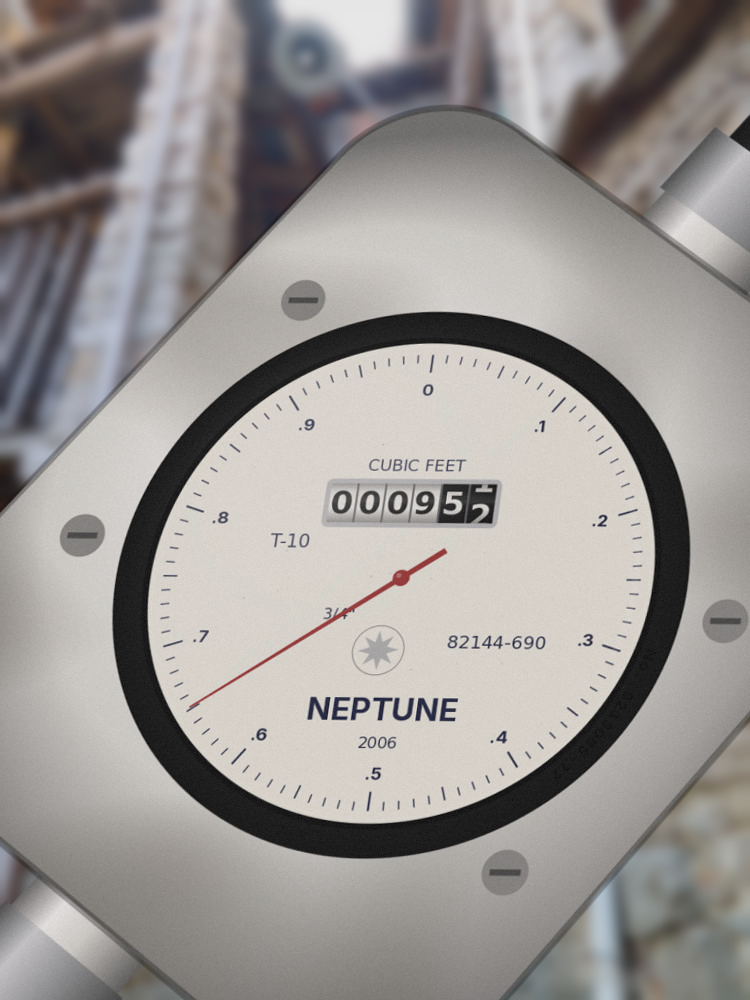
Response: 951.65 ft³
